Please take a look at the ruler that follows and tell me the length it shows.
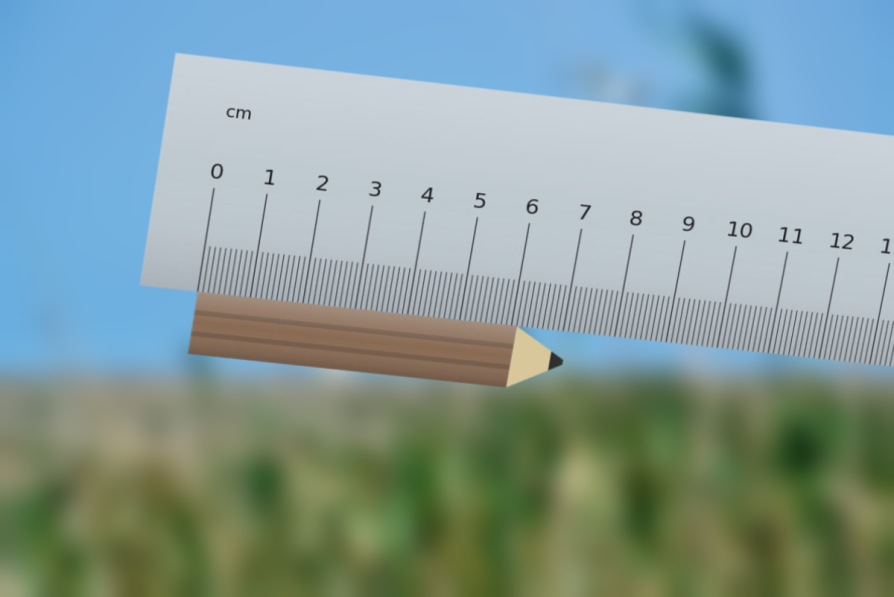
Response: 7.1 cm
